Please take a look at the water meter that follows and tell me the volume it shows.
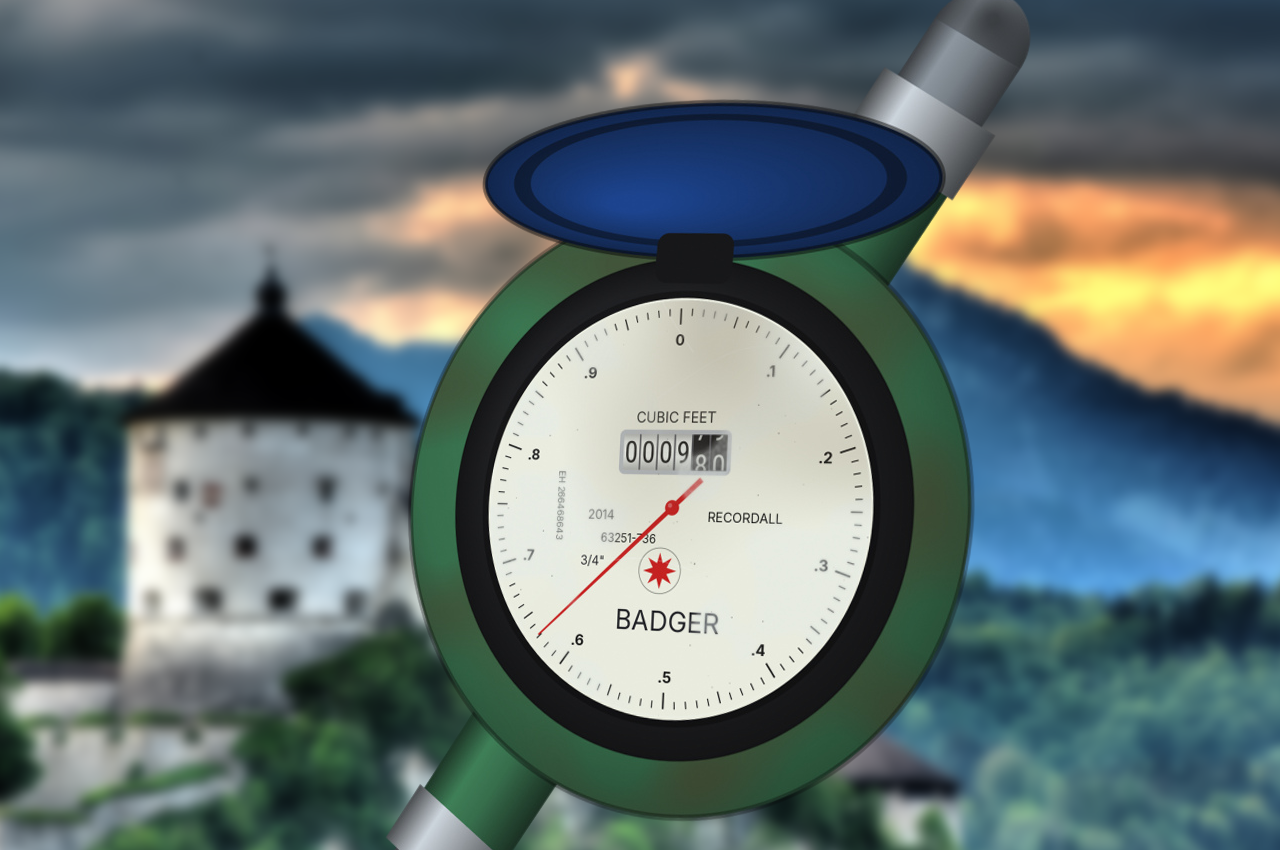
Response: 979.63 ft³
